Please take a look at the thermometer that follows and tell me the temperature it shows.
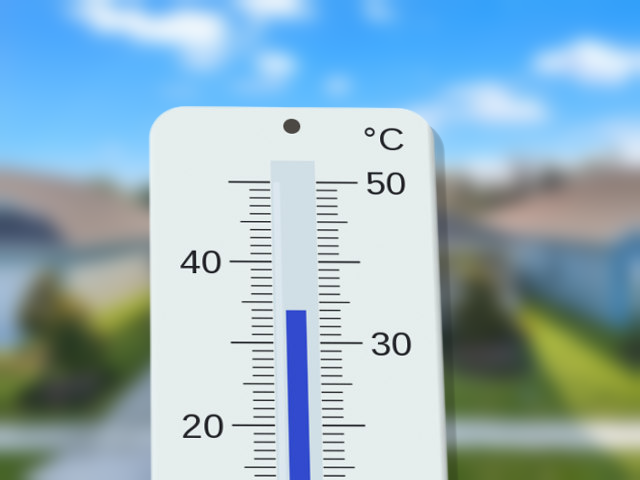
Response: 34 °C
